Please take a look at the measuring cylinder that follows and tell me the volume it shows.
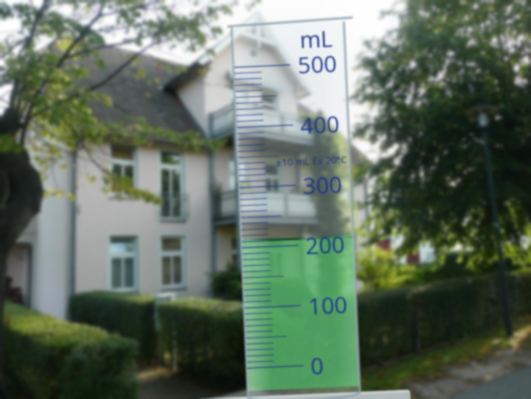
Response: 210 mL
